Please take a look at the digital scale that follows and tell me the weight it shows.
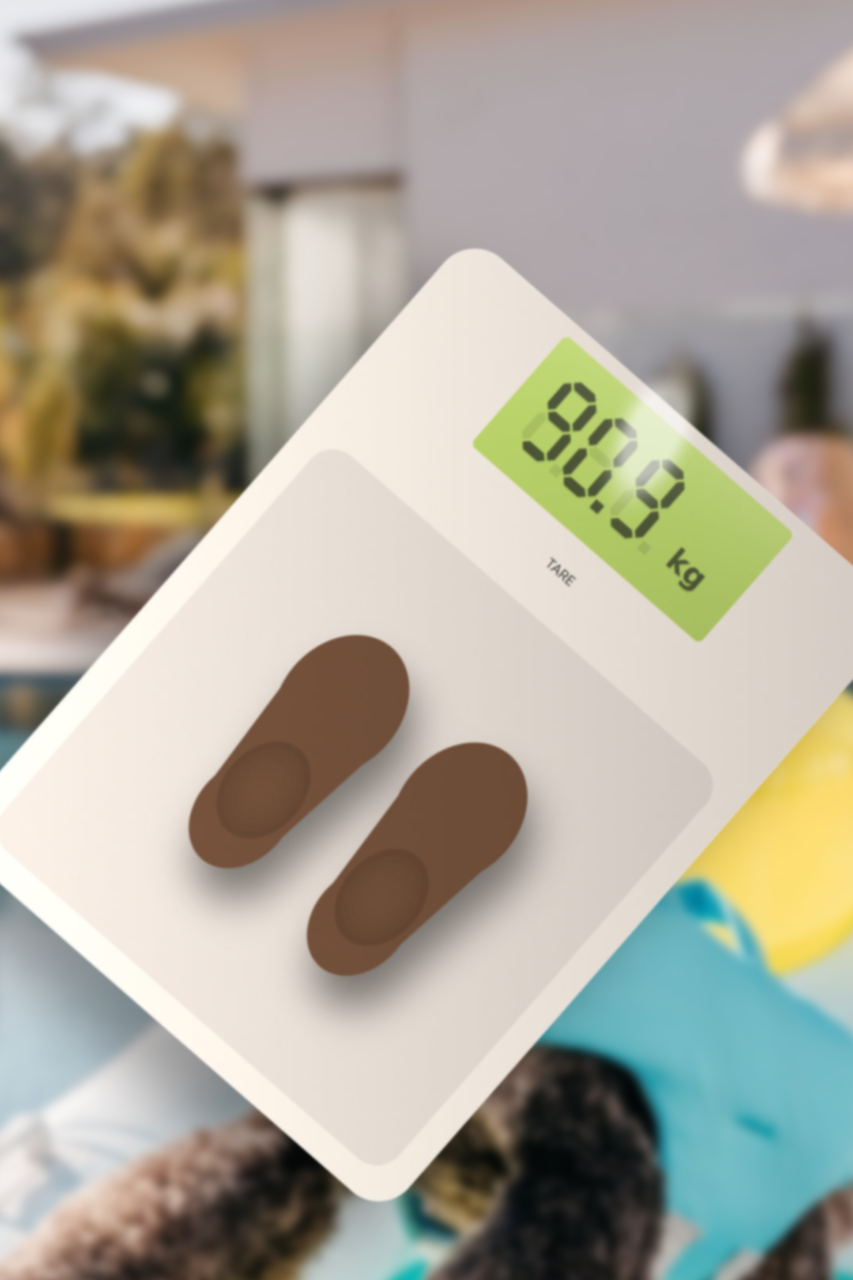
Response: 90.9 kg
